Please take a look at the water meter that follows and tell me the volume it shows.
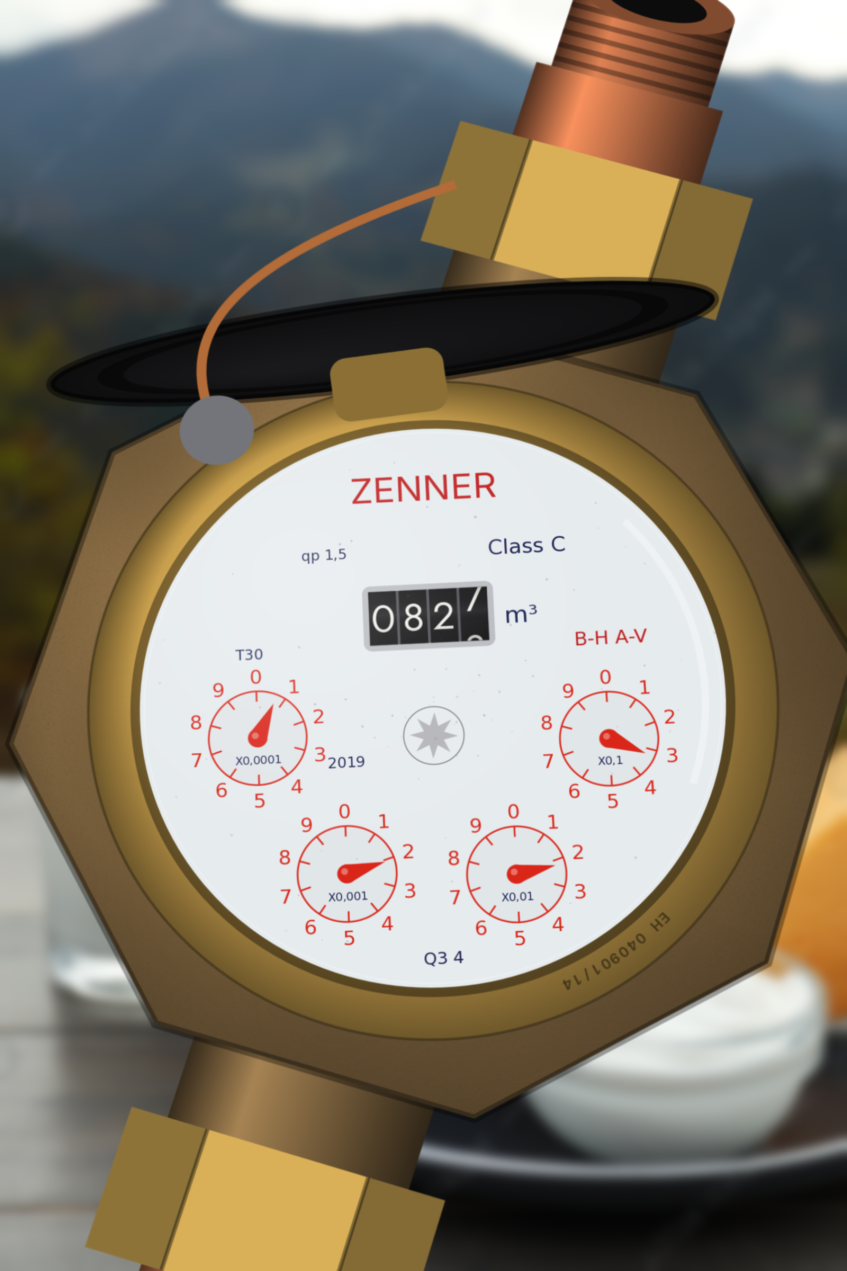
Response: 827.3220 m³
